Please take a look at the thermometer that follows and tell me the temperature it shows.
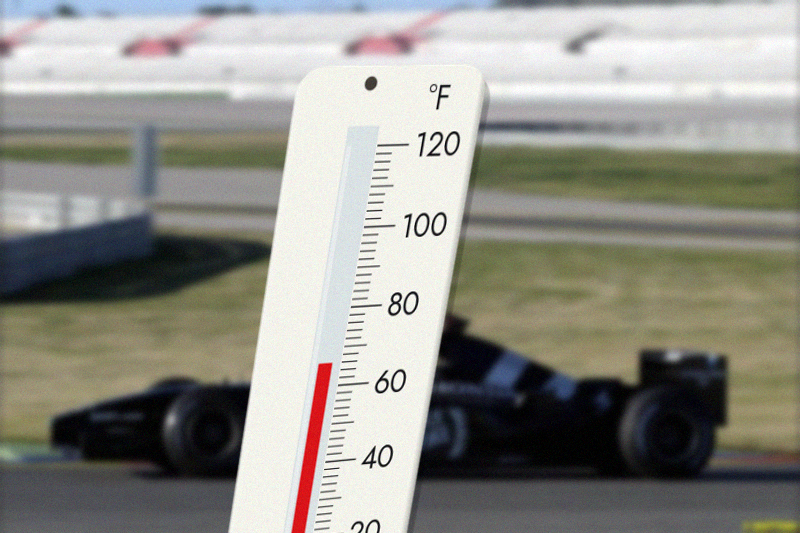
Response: 66 °F
